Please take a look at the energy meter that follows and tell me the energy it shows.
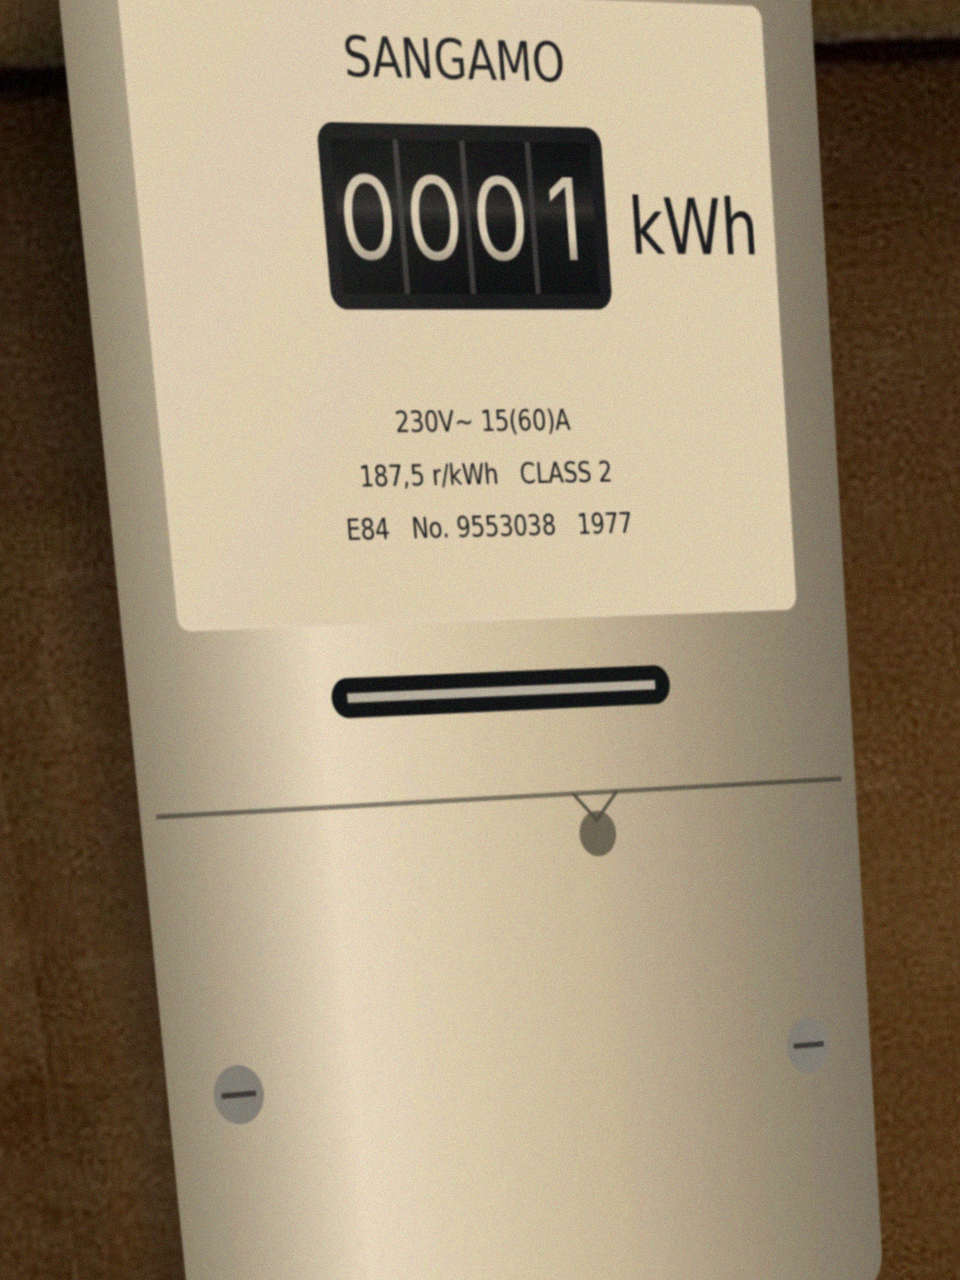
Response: 1 kWh
